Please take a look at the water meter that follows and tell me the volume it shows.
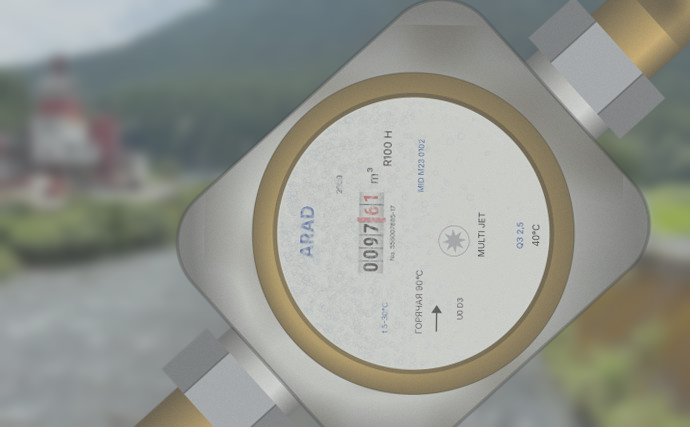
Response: 97.61 m³
